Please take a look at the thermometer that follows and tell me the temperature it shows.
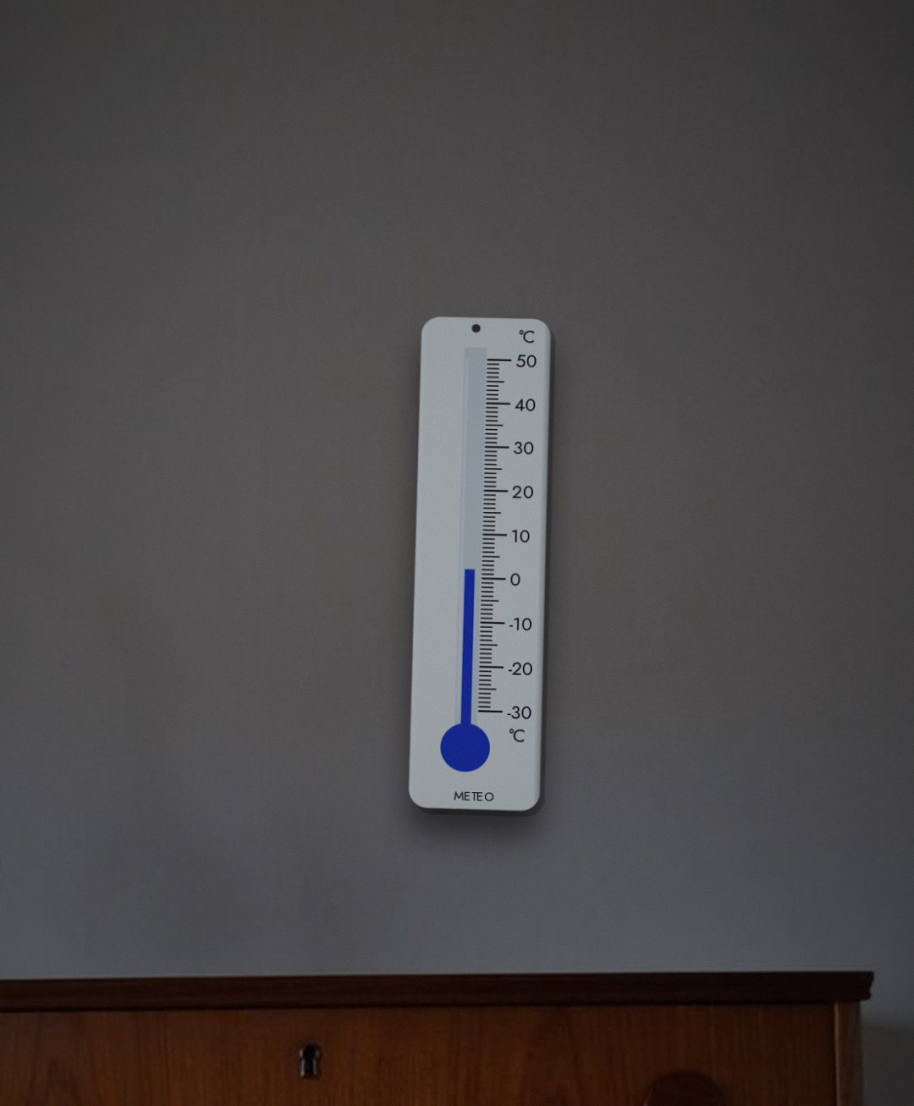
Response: 2 °C
